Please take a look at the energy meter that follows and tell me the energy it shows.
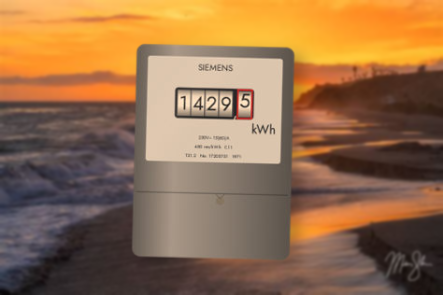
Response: 1429.5 kWh
